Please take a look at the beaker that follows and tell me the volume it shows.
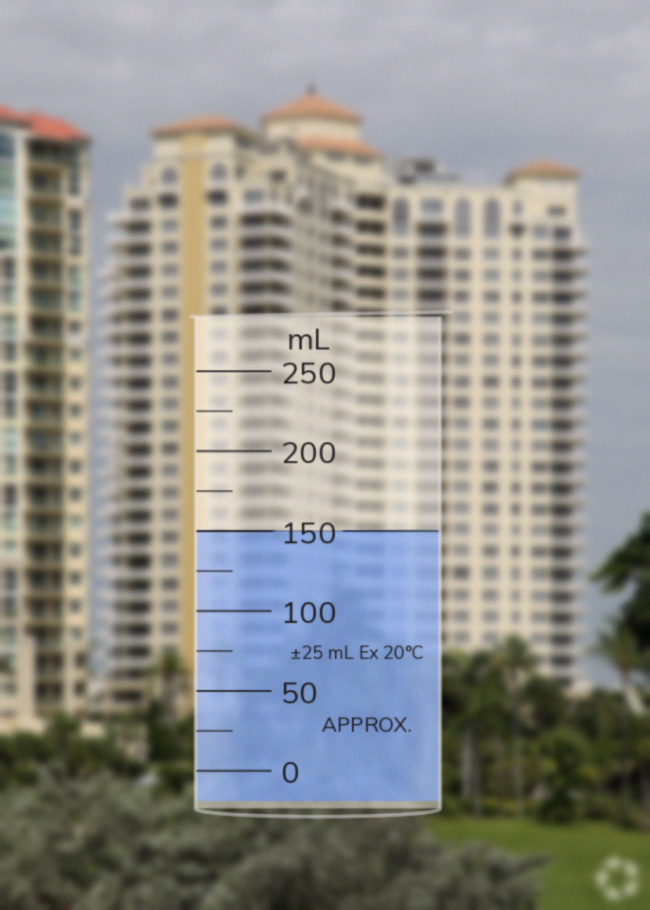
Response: 150 mL
